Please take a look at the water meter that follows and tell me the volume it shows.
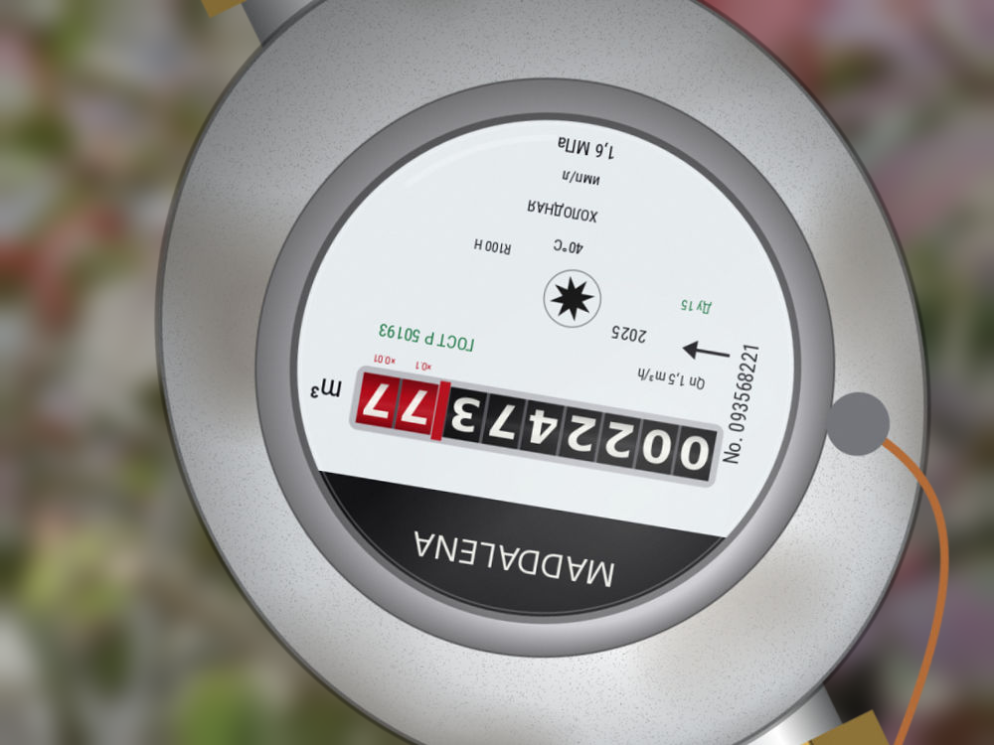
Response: 22473.77 m³
